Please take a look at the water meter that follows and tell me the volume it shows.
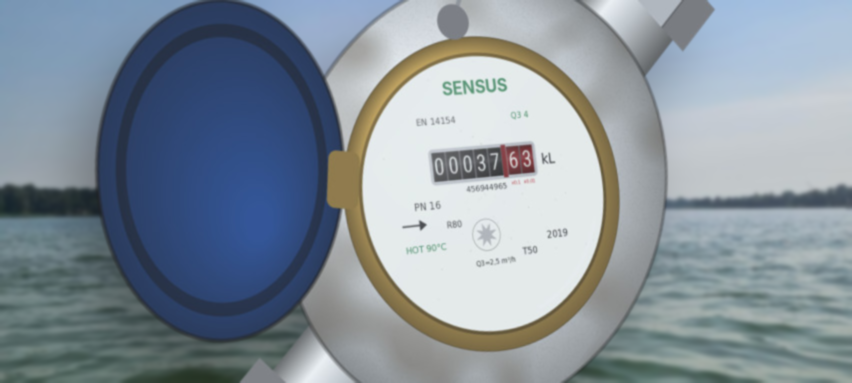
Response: 37.63 kL
